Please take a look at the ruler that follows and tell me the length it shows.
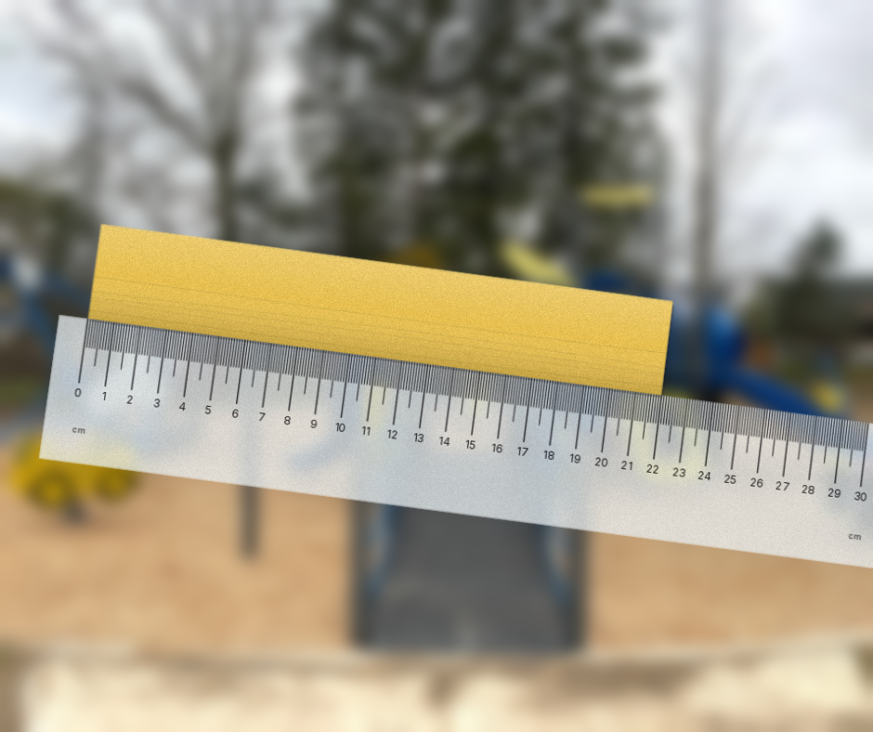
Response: 22 cm
